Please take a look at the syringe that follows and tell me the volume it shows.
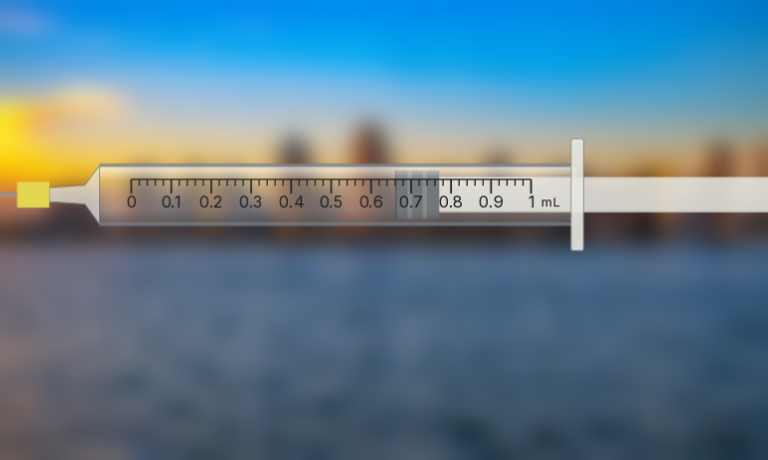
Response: 0.66 mL
